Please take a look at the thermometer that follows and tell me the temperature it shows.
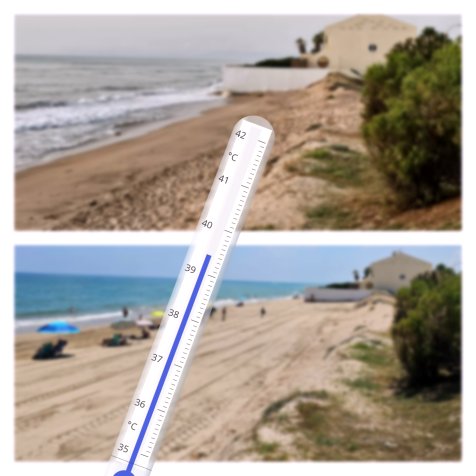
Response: 39.4 °C
